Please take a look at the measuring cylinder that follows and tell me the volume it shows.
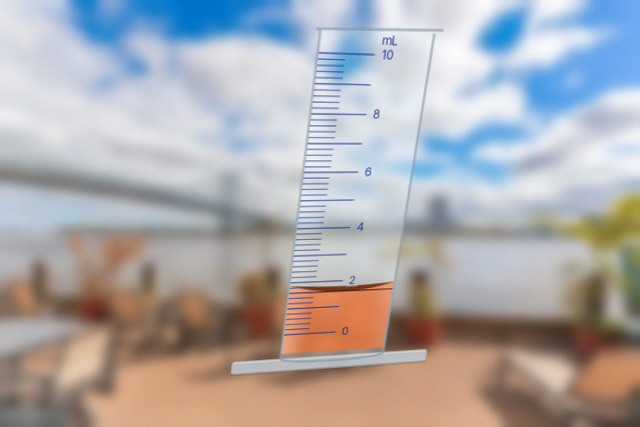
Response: 1.6 mL
